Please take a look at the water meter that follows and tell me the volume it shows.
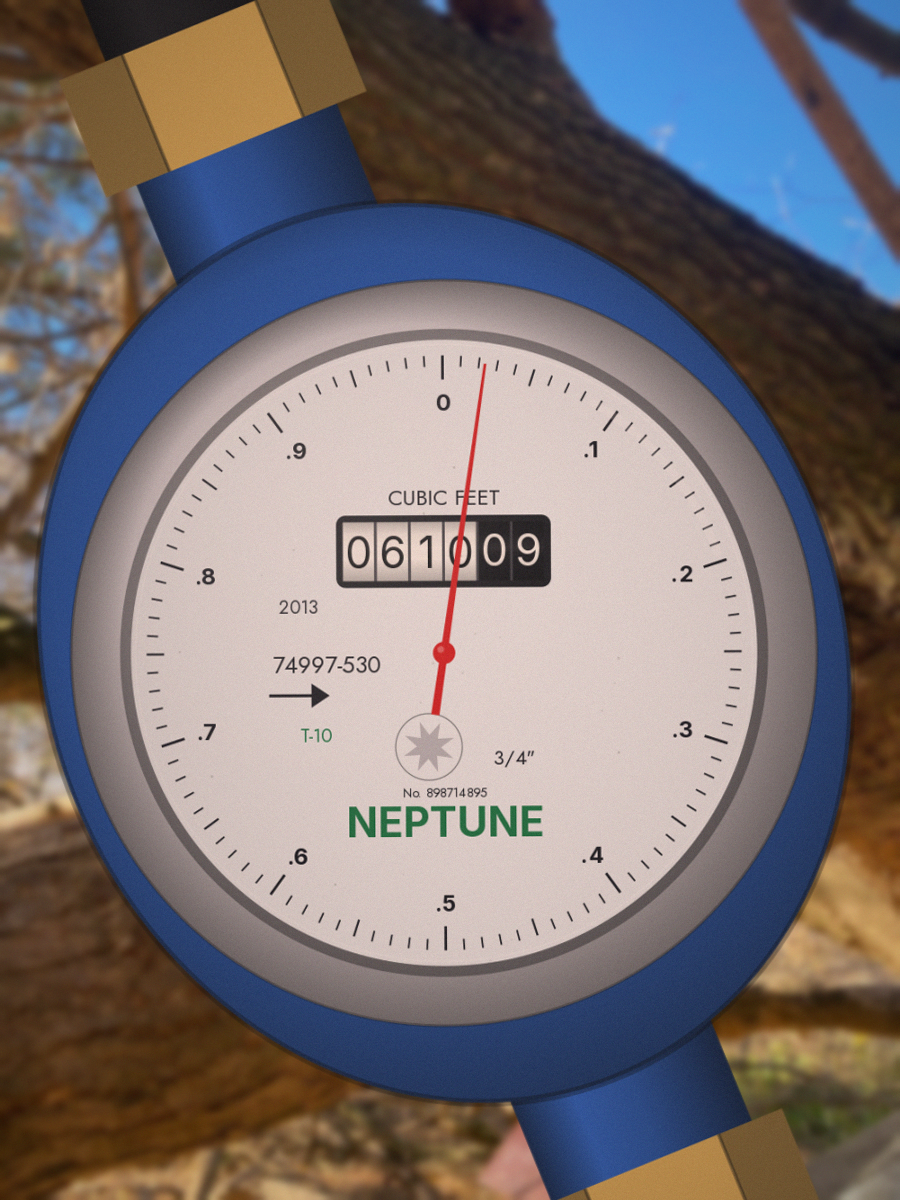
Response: 61009.02 ft³
